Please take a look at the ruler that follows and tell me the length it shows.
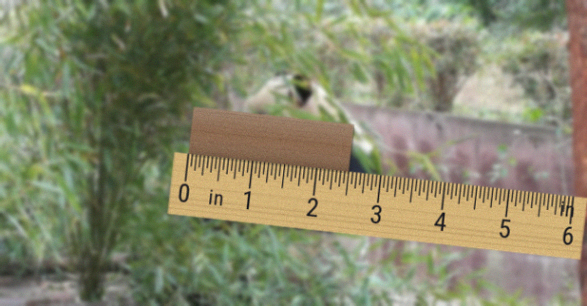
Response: 2.5 in
